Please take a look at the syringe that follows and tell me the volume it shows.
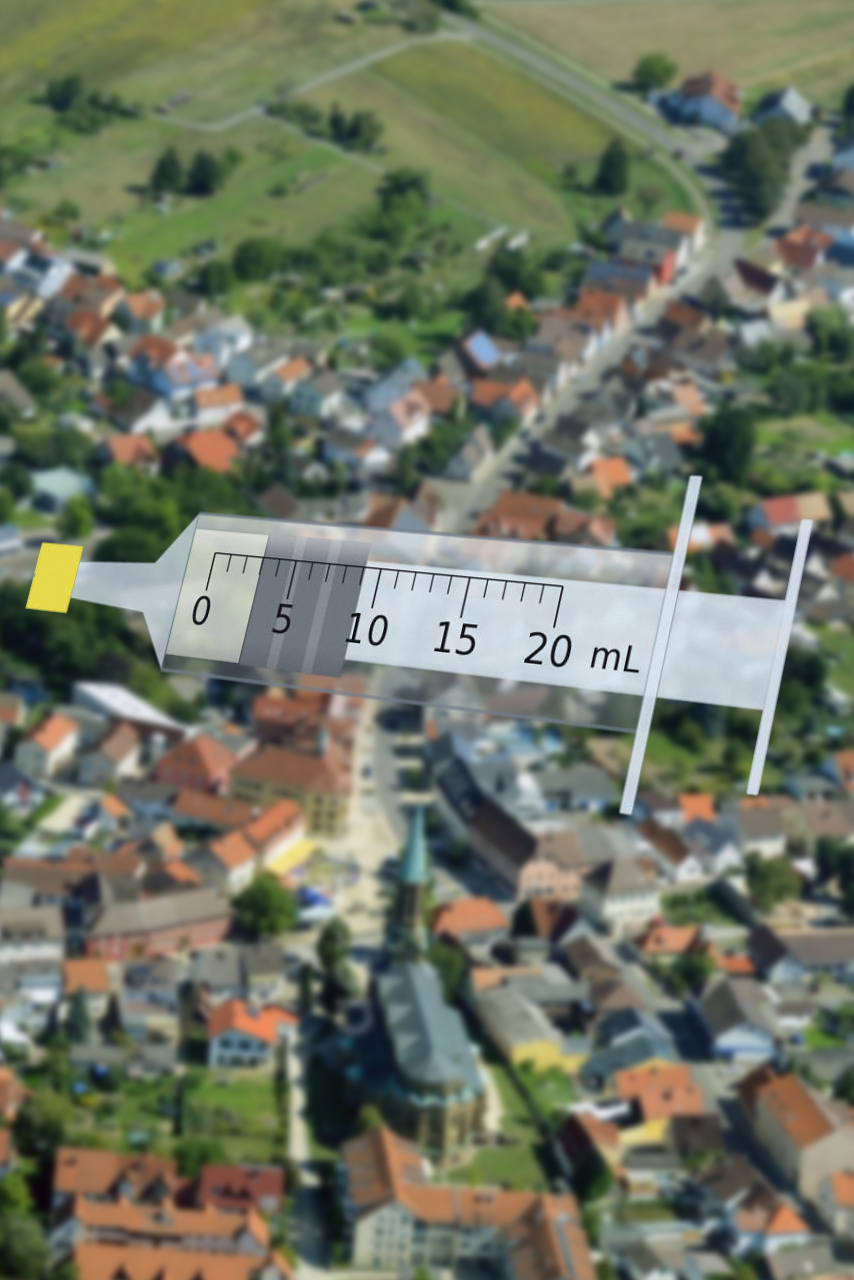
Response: 3 mL
